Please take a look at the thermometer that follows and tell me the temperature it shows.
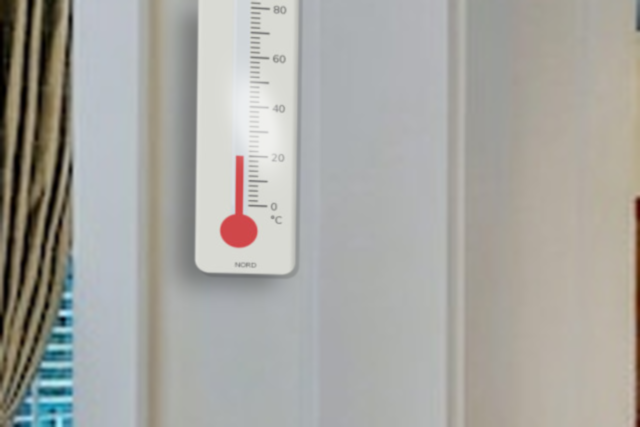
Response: 20 °C
